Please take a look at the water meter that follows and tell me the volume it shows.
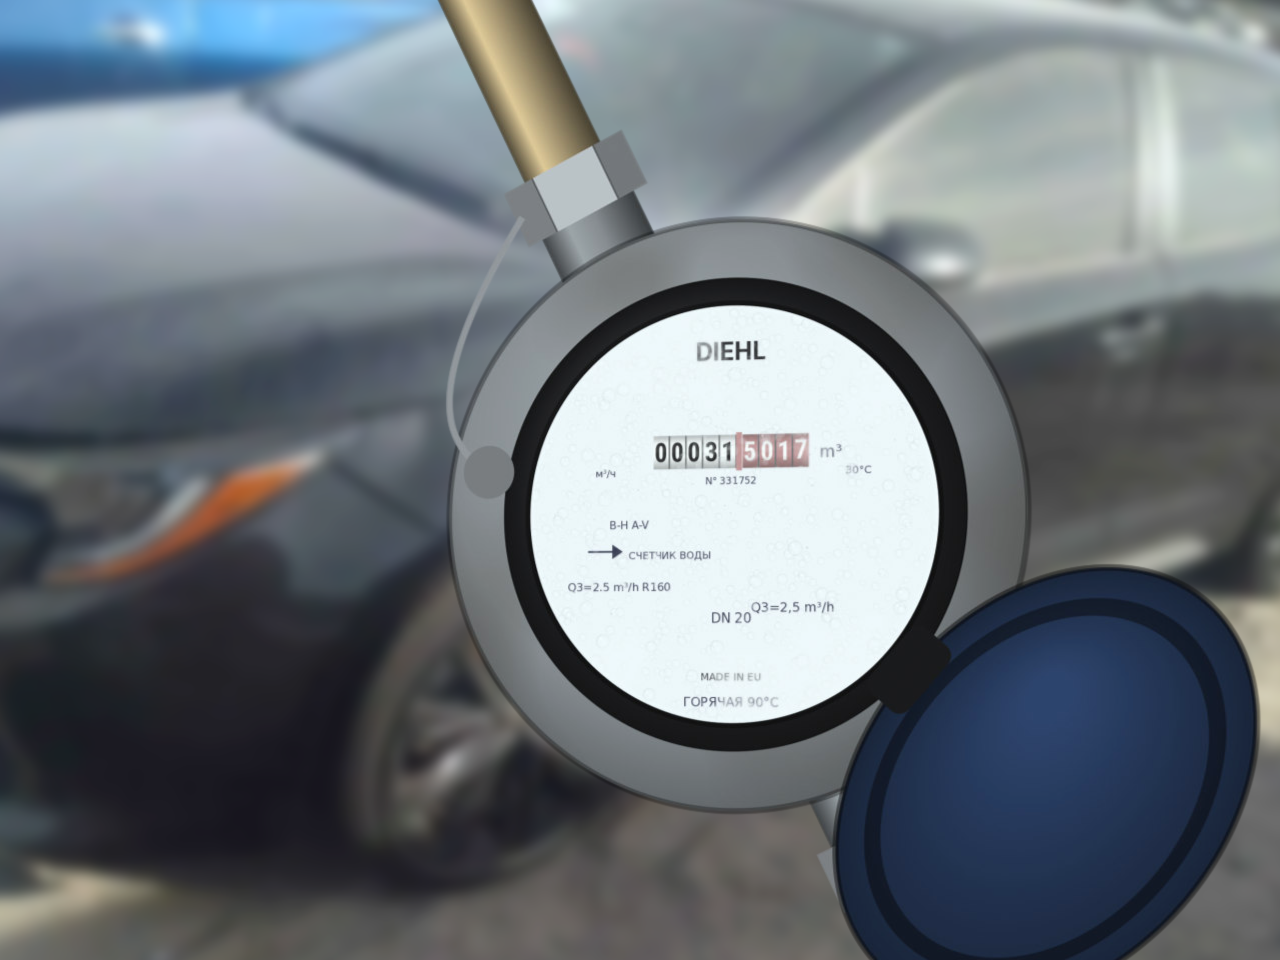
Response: 31.5017 m³
